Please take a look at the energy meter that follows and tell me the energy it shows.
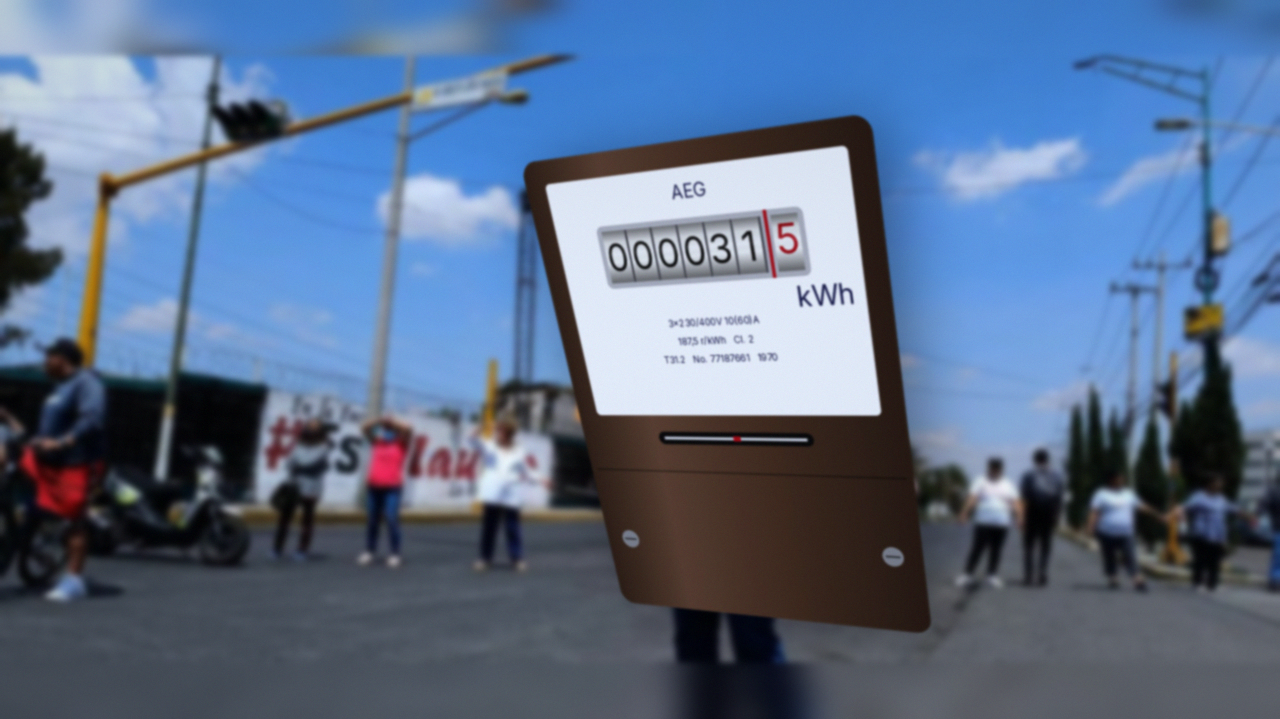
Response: 31.5 kWh
